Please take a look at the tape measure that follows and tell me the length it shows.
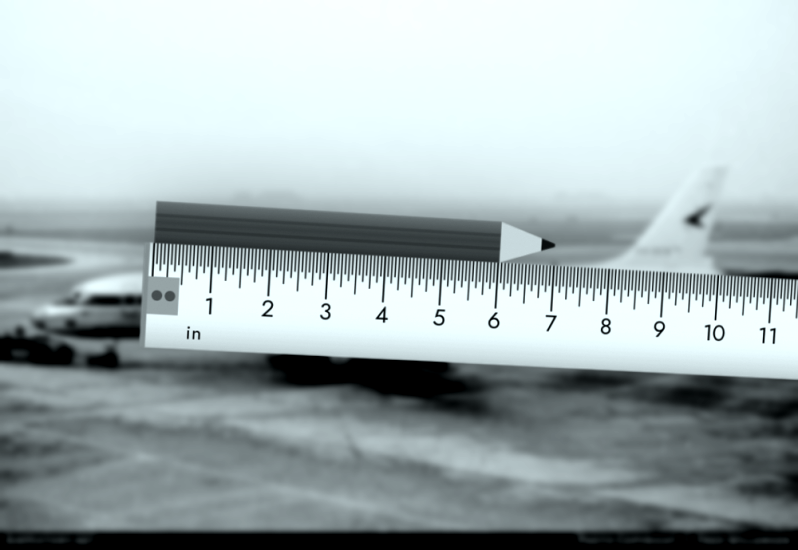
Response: 7 in
